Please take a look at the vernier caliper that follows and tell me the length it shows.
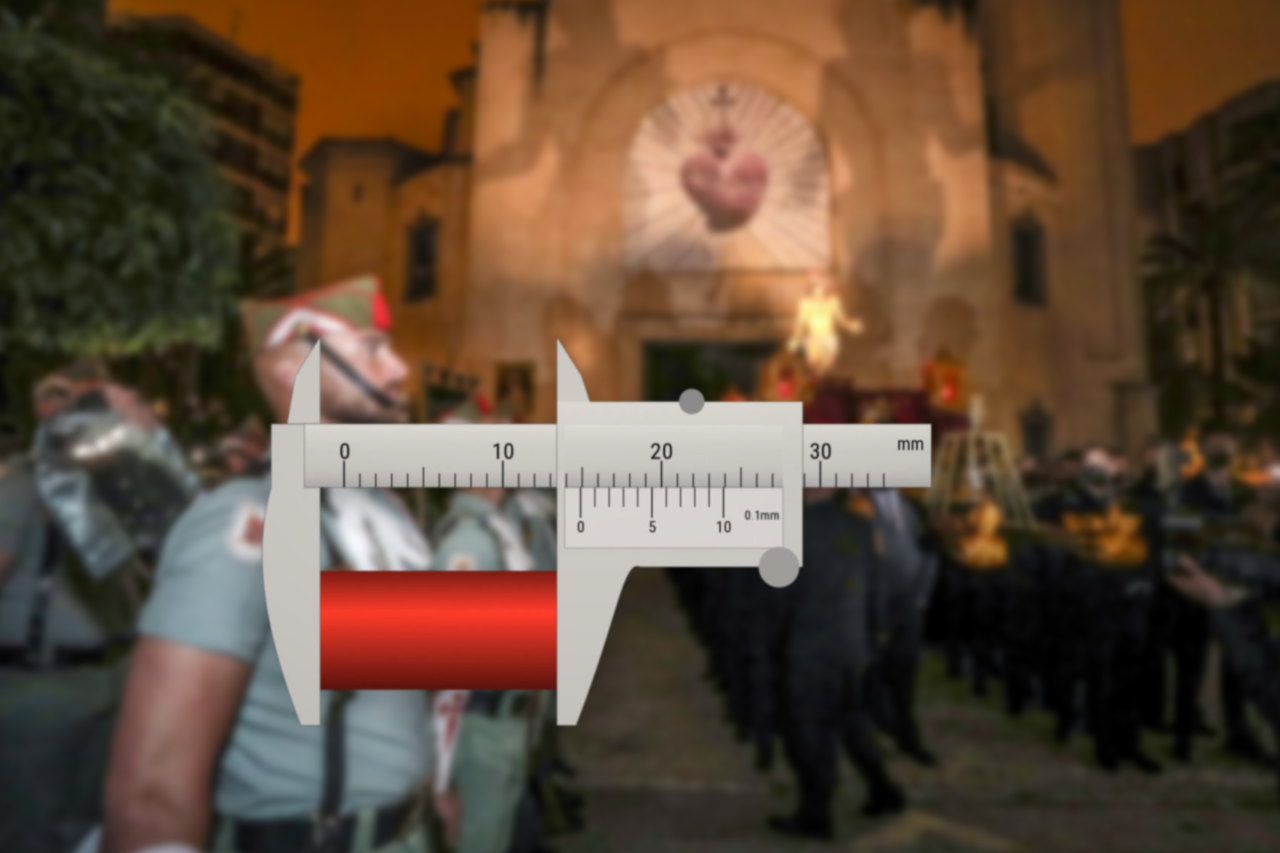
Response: 14.9 mm
